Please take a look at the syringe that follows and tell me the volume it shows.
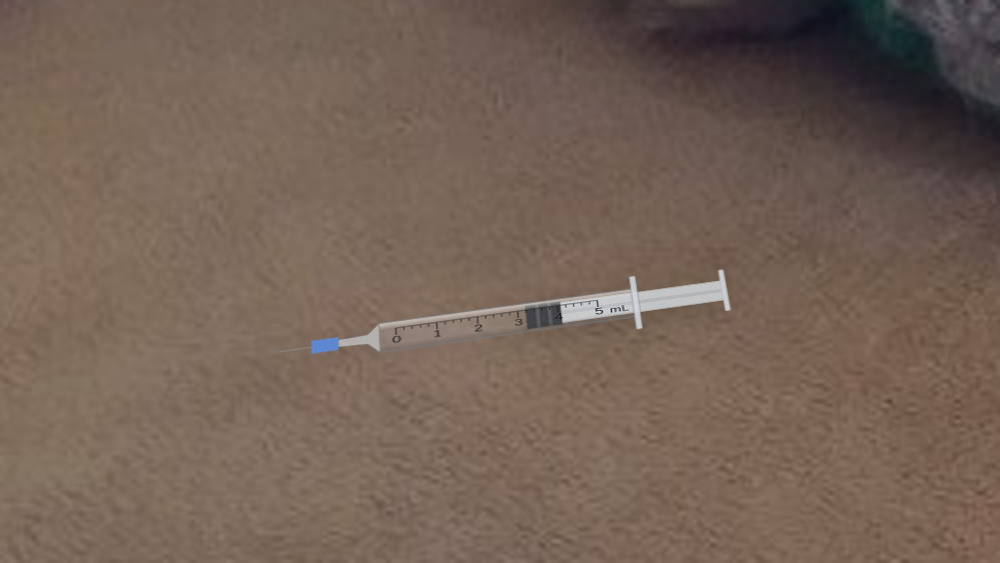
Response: 3.2 mL
